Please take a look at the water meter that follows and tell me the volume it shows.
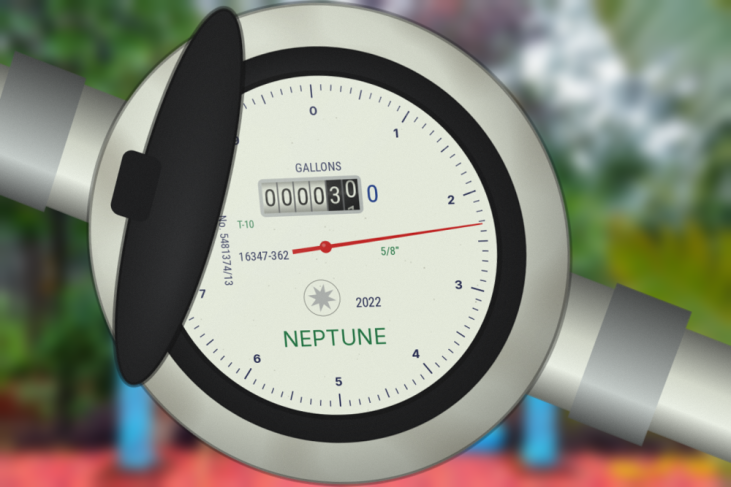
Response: 302.3 gal
